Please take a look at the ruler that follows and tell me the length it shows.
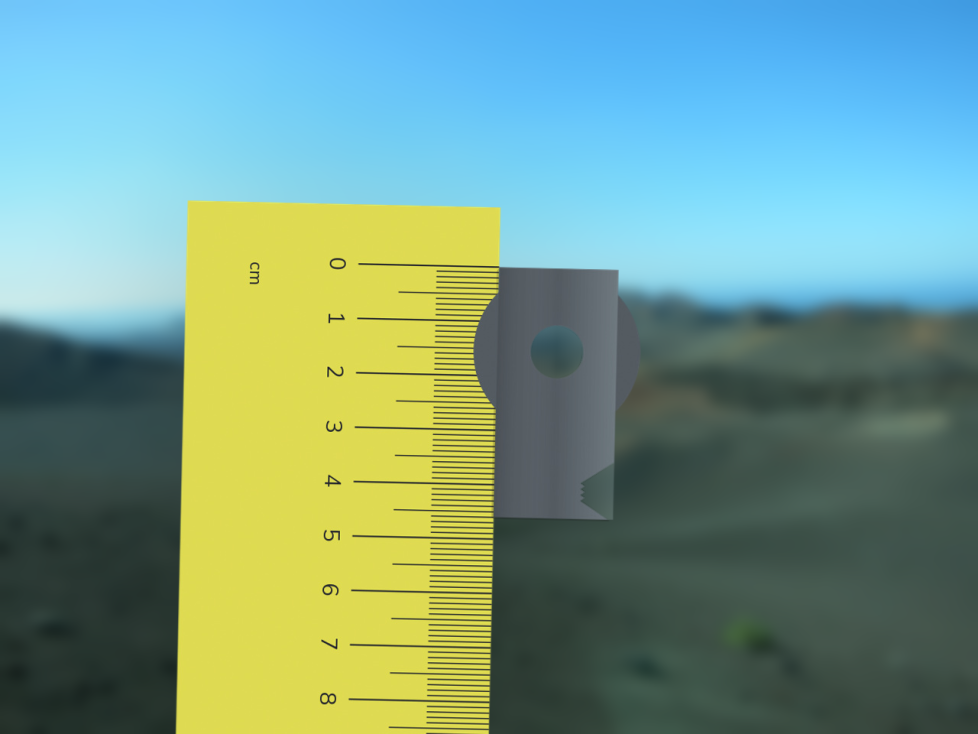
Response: 4.6 cm
